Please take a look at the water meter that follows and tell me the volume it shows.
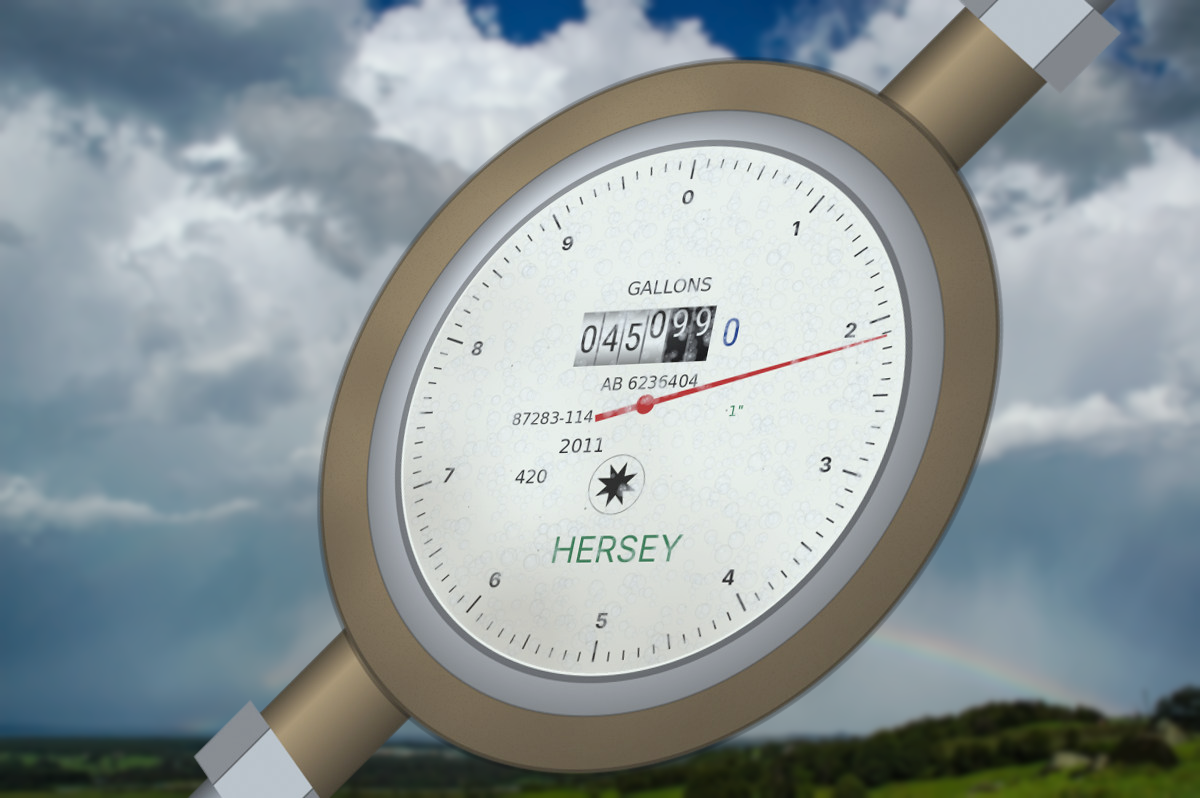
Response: 450992.1 gal
